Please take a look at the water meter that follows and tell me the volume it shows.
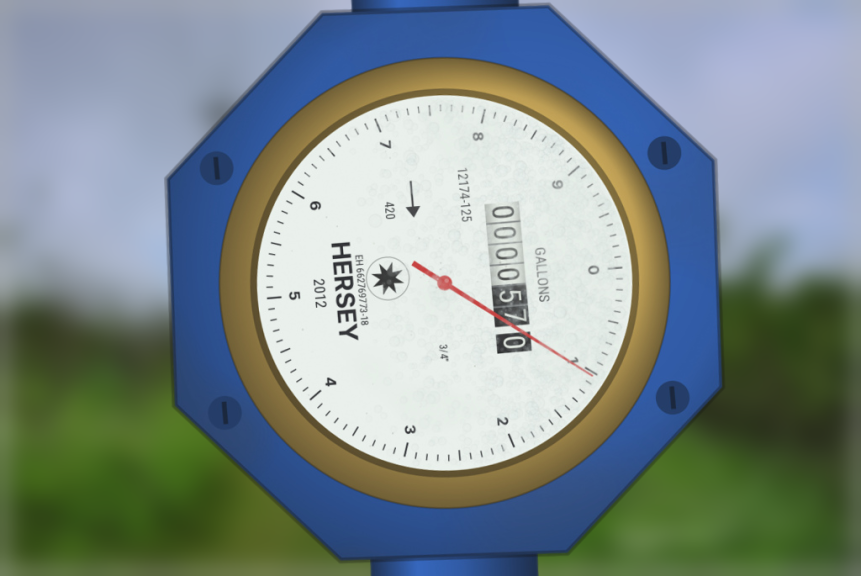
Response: 571.0 gal
